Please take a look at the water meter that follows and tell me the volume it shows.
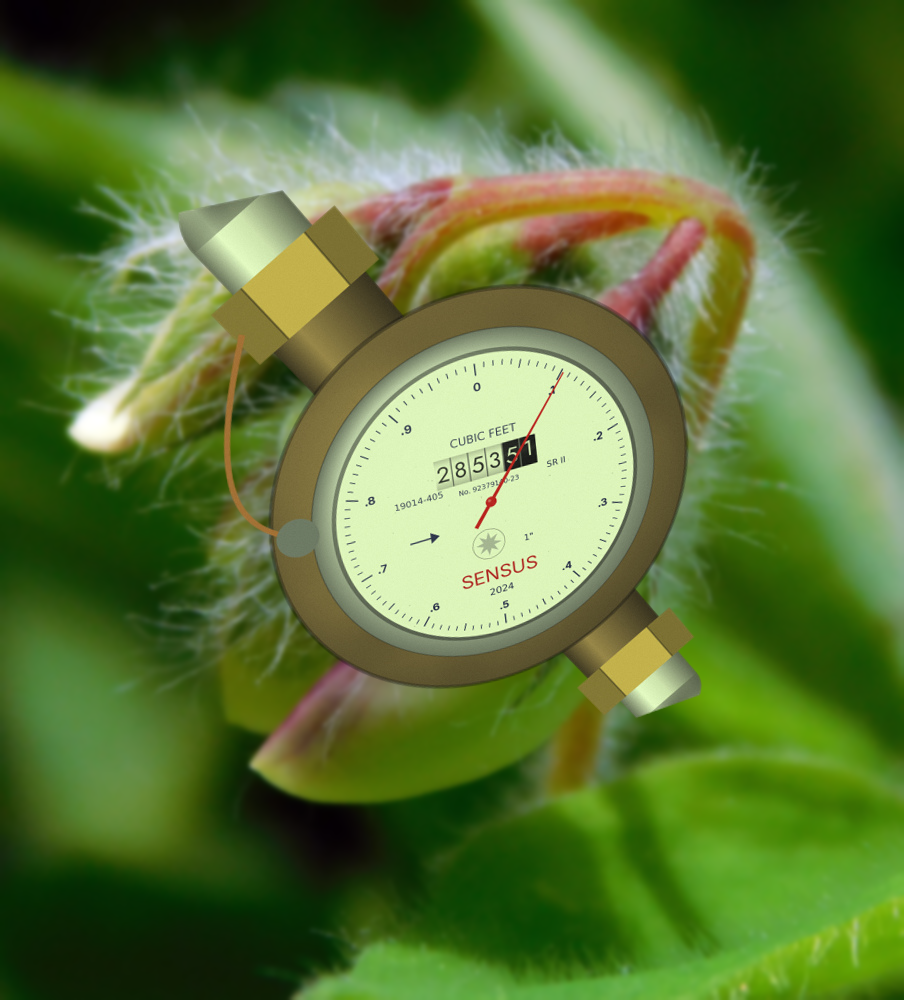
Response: 285351.10 ft³
